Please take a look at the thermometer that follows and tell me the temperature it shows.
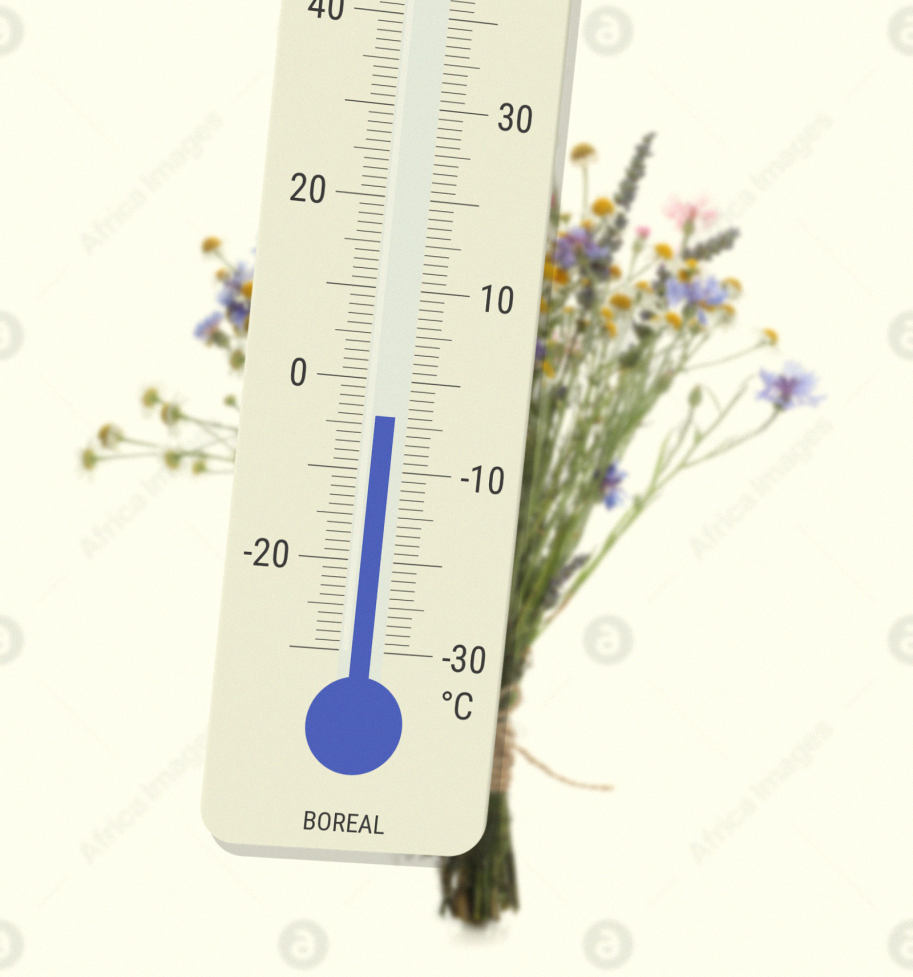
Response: -4 °C
